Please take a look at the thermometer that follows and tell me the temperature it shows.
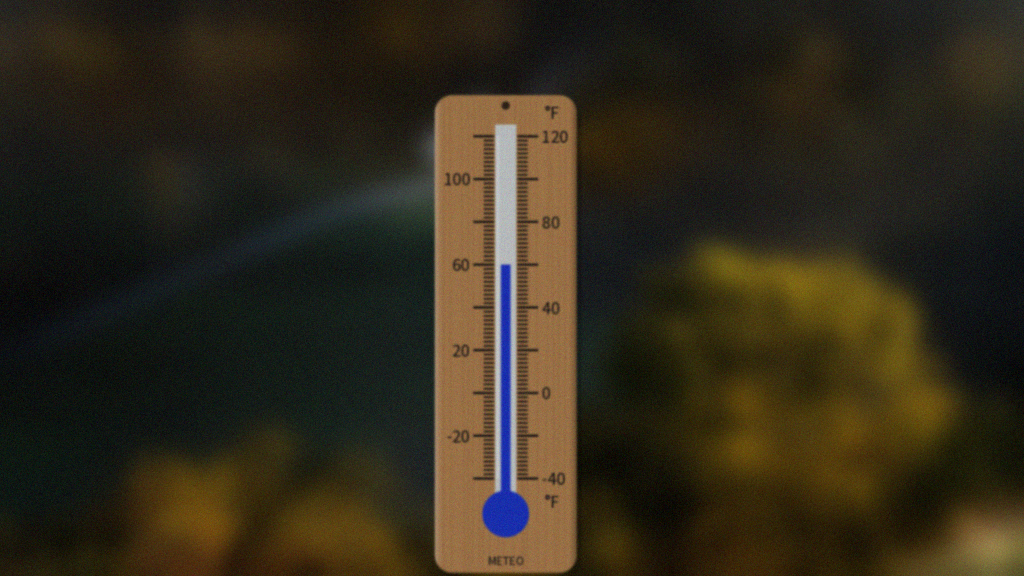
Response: 60 °F
